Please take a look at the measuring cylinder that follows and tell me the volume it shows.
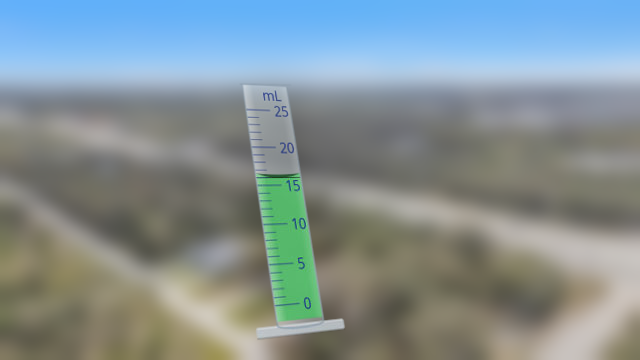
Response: 16 mL
